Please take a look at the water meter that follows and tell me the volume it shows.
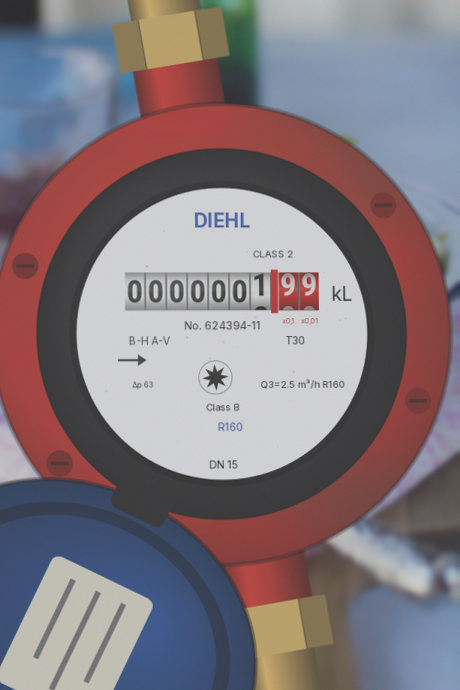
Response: 1.99 kL
